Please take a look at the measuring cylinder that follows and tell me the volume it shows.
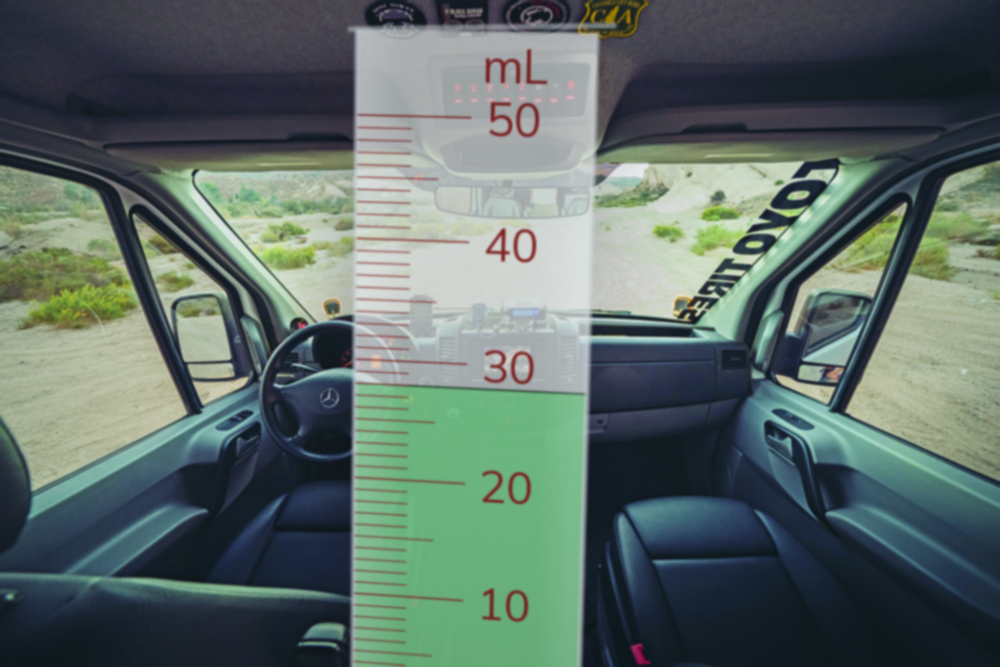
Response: 28 mL
